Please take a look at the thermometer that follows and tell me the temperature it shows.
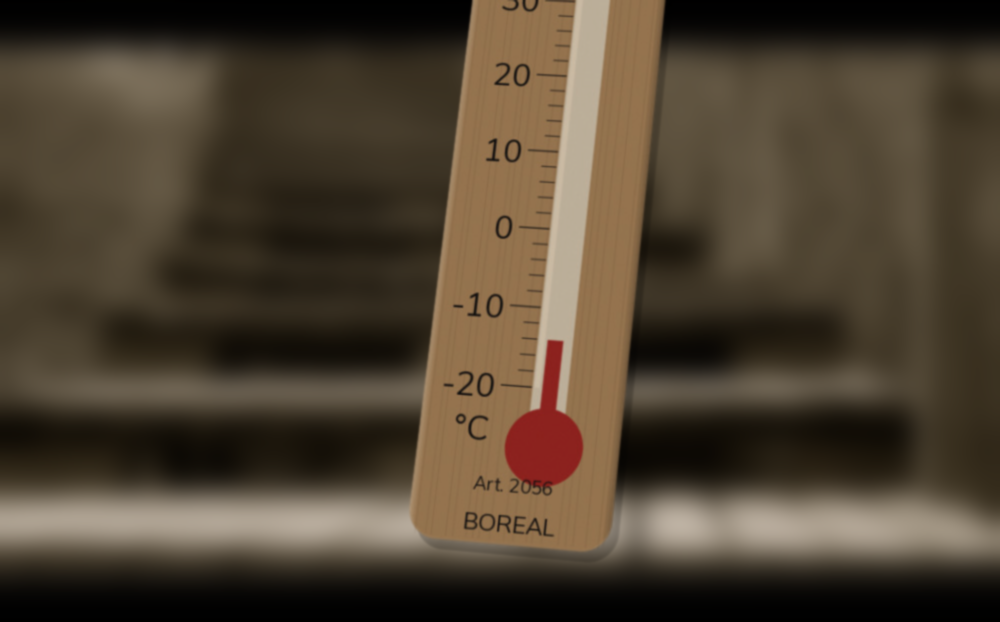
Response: -14 °C
